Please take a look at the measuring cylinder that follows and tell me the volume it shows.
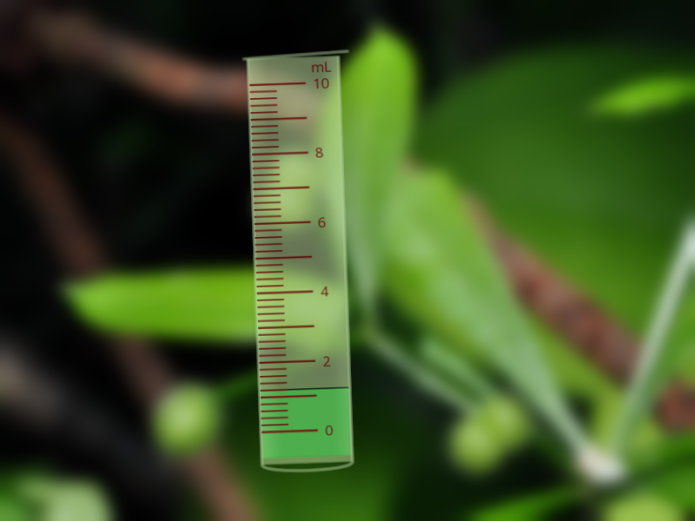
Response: 1.2 mL
